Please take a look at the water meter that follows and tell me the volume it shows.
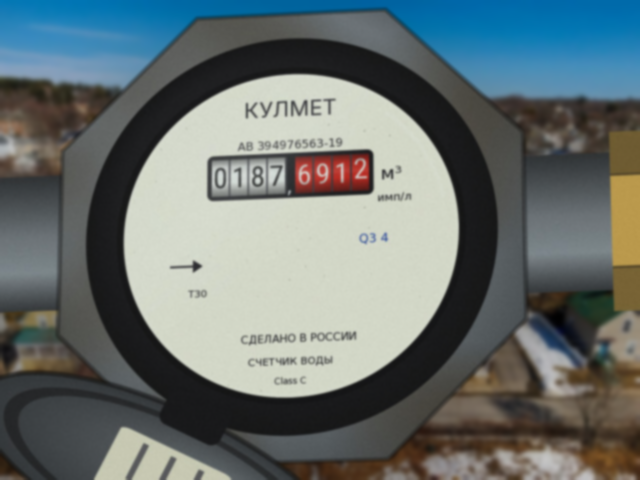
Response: 187.6912 m³
